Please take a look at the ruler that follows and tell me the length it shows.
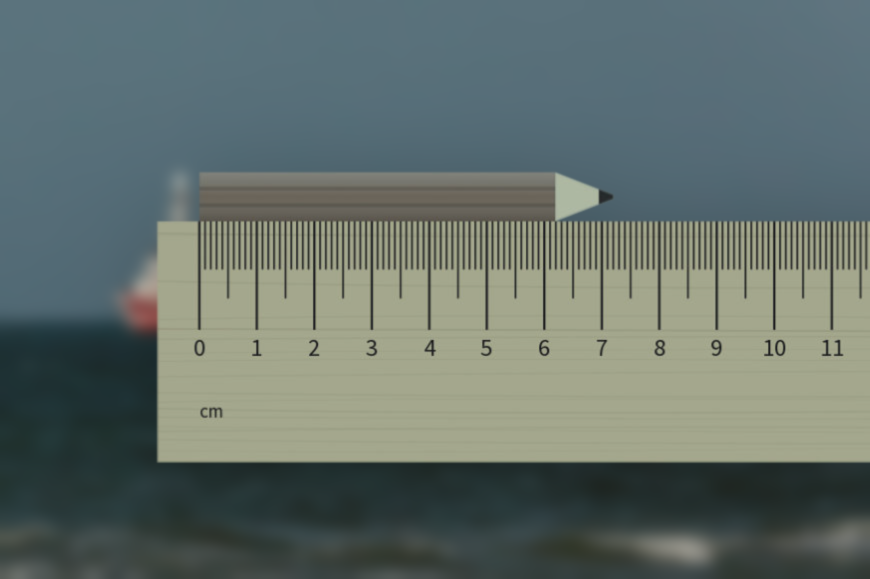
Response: 7.2 cm
